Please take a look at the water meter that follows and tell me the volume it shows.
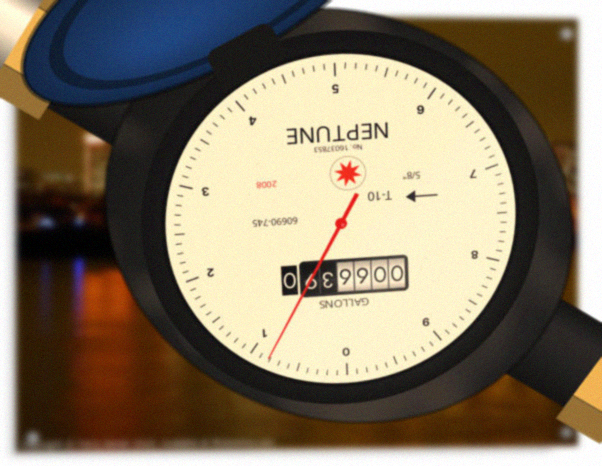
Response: 66390.8 gal
